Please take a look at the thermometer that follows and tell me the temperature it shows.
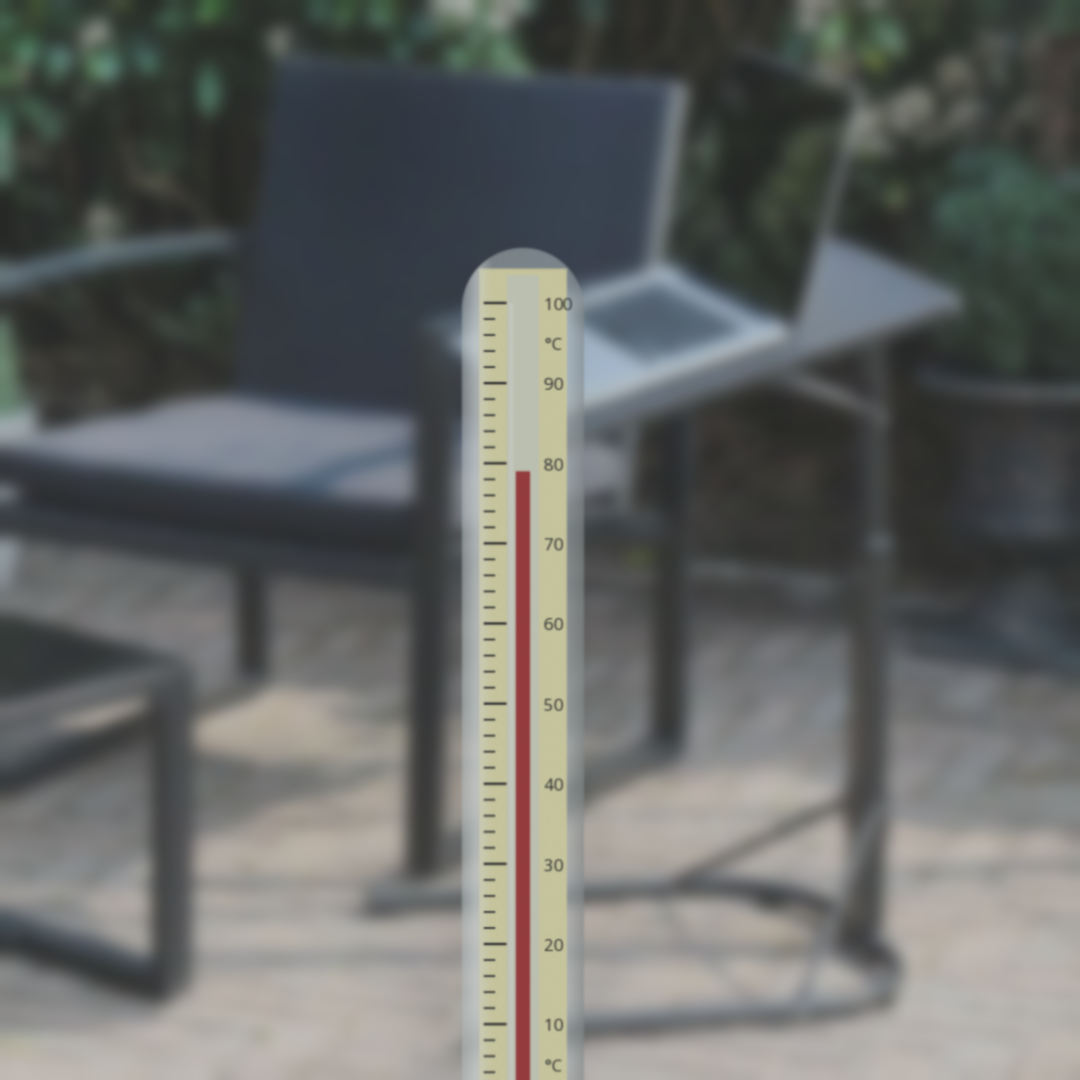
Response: 79 °C
